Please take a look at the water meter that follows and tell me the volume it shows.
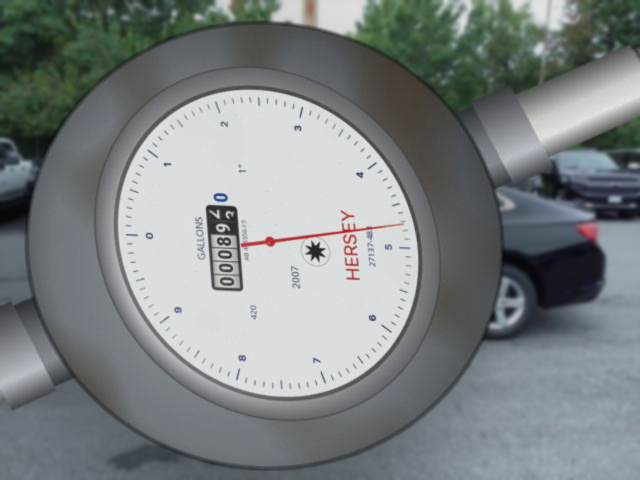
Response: 8924.7 gal
